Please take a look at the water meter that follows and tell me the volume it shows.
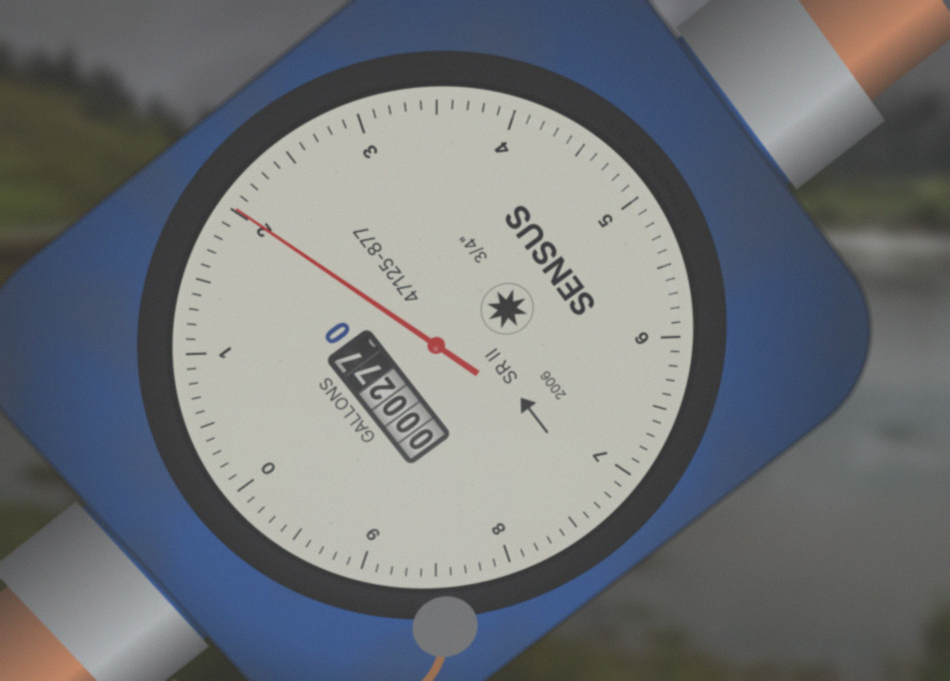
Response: 2772.0 gal
